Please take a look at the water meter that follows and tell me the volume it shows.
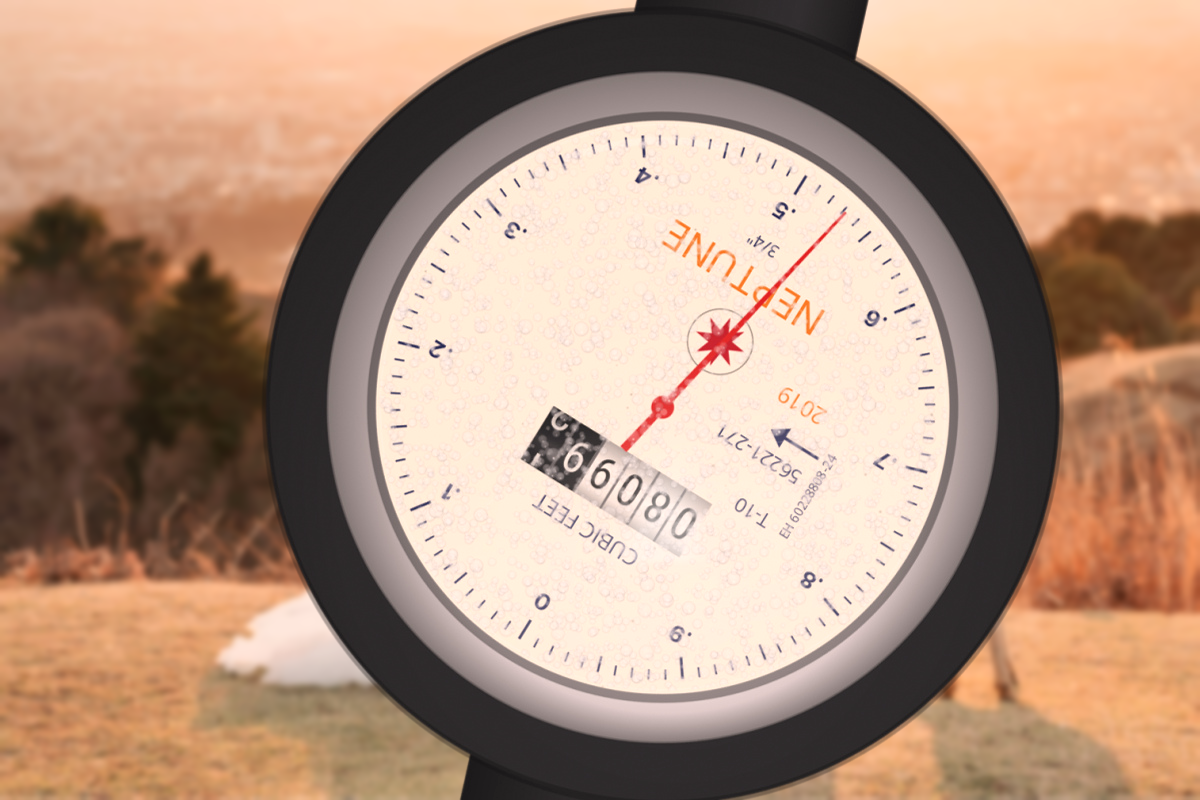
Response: 80991.53 ft³
